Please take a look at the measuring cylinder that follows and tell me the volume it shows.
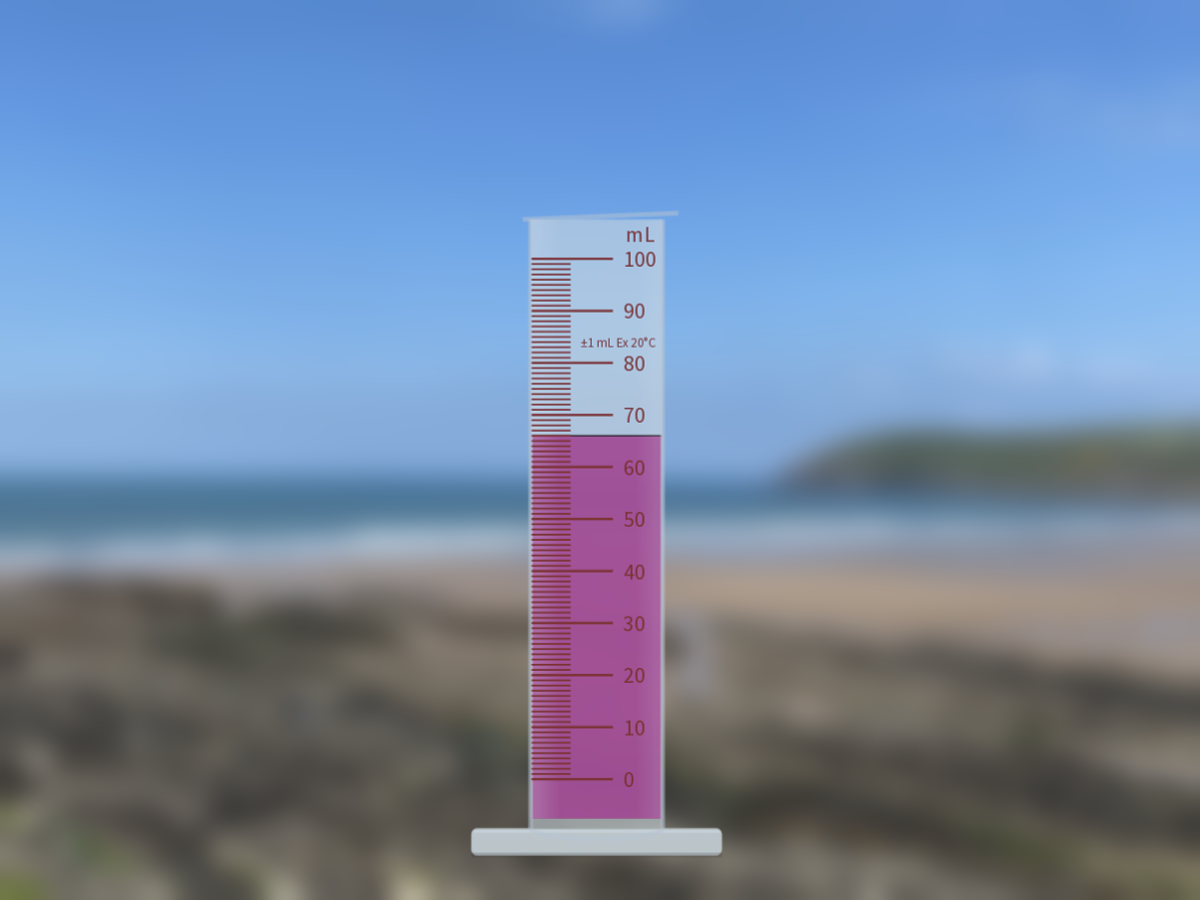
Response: 66 mL
